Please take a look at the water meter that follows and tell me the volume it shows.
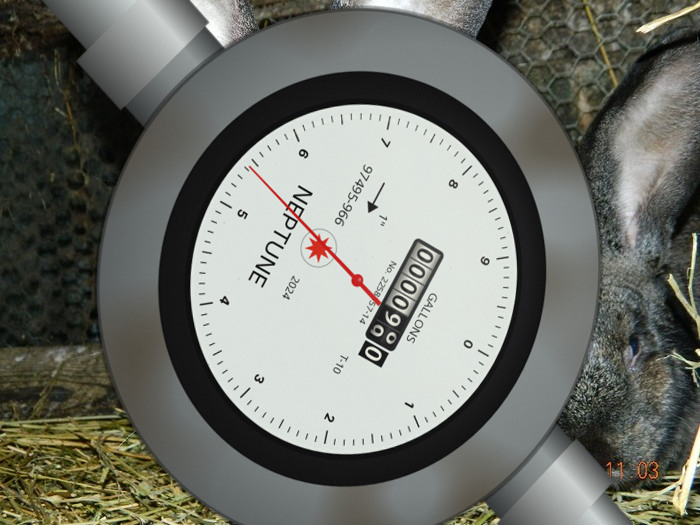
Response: 985.4 gal
